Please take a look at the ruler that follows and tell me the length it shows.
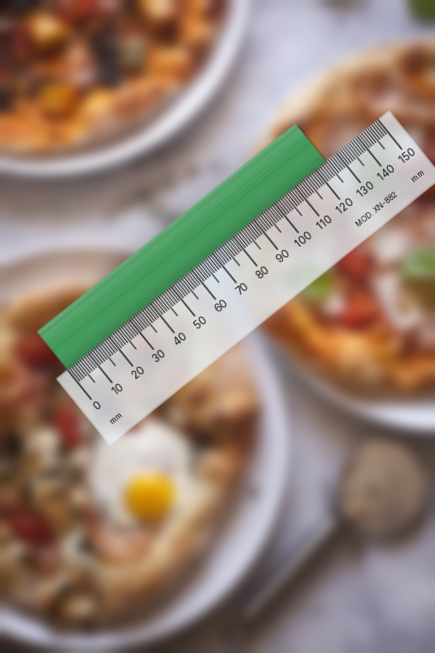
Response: 125 mm
